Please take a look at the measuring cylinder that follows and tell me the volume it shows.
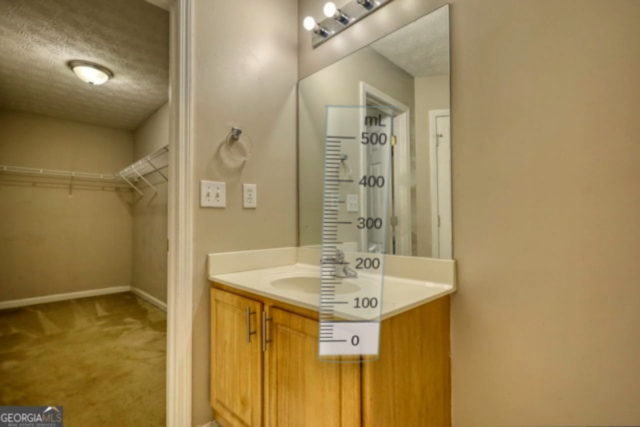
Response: 50 mL
